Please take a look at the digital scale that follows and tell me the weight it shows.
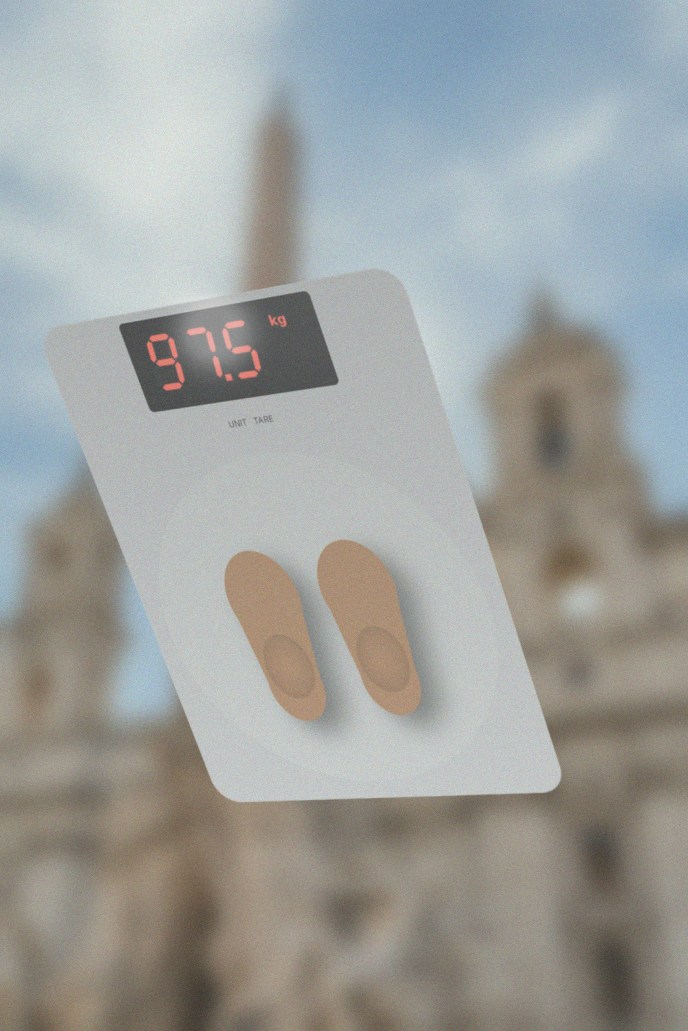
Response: 97.5 kg
